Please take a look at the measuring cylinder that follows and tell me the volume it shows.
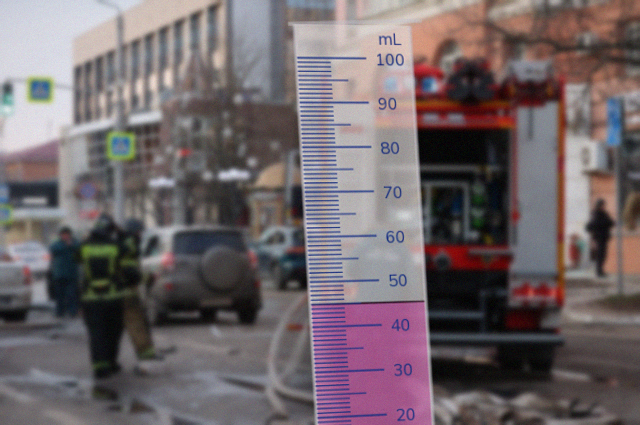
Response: 45 mL
